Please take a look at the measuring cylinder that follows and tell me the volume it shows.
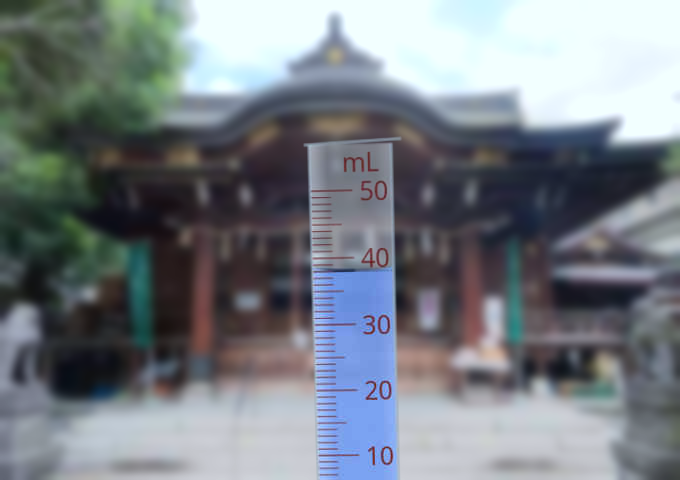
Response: 38 mL
